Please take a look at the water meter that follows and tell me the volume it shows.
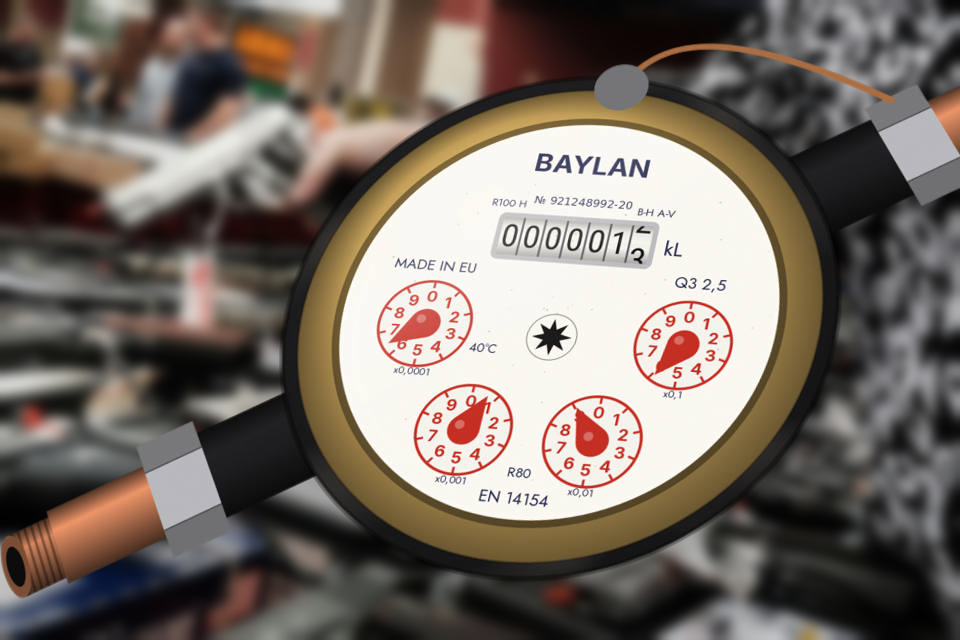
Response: 12.5906 kL
